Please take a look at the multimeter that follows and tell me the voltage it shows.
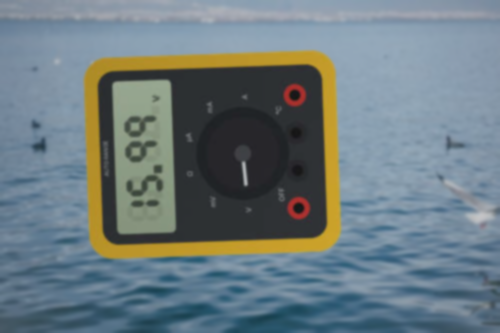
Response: 15.99 V
